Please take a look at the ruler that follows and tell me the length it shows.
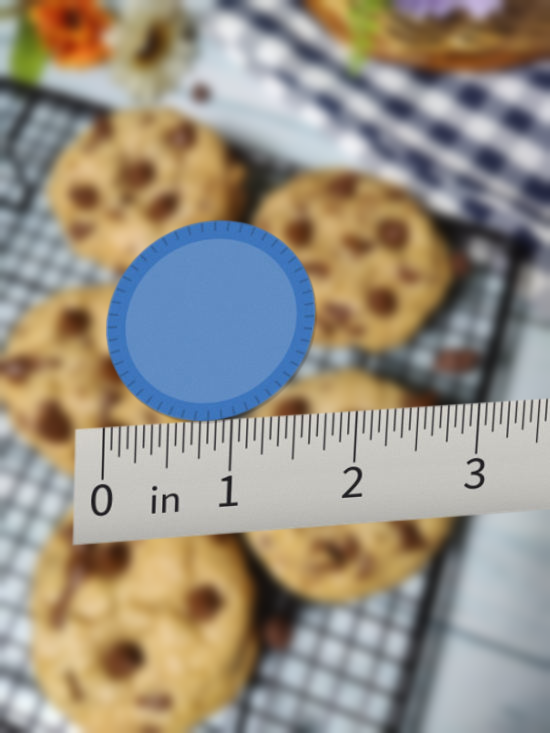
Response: 1.625 in
